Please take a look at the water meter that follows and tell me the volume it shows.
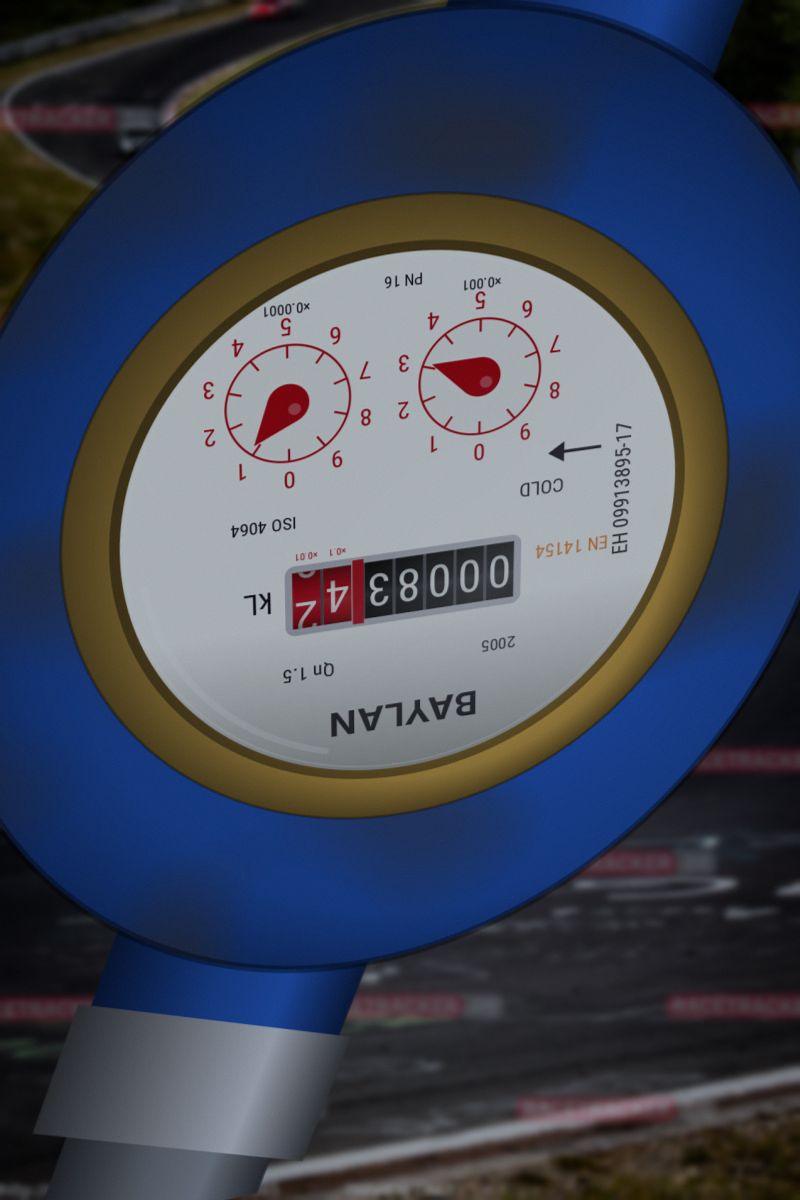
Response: 83.4231 kL
